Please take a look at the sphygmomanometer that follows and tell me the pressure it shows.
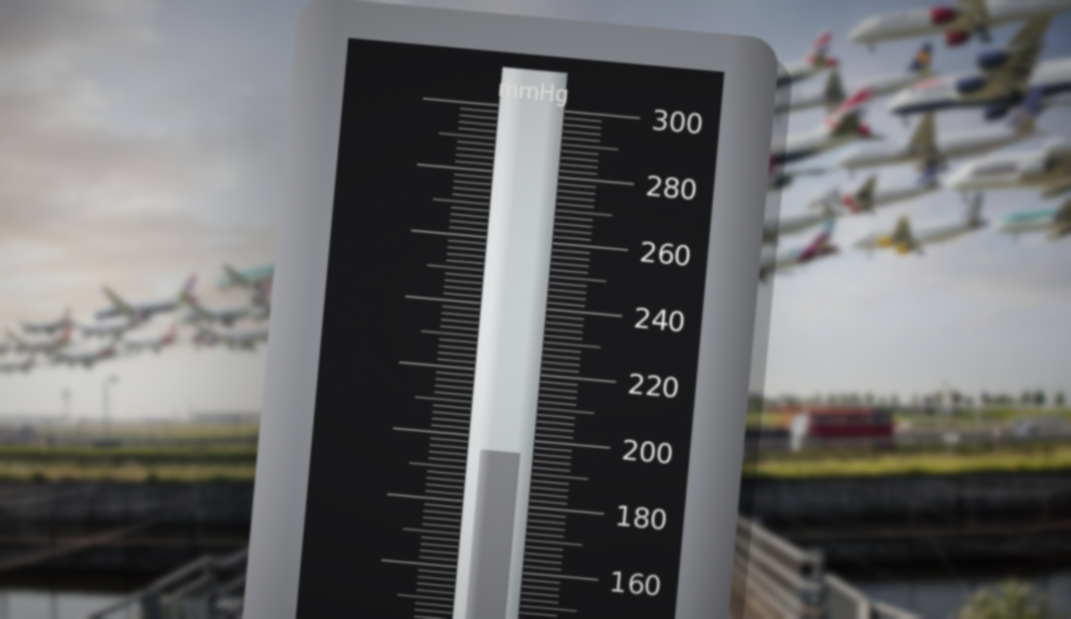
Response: 196 mmHg
